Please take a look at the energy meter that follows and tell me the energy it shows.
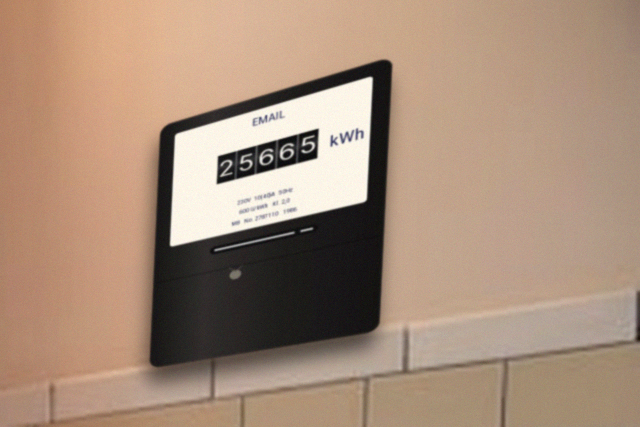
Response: 25665 kWh
